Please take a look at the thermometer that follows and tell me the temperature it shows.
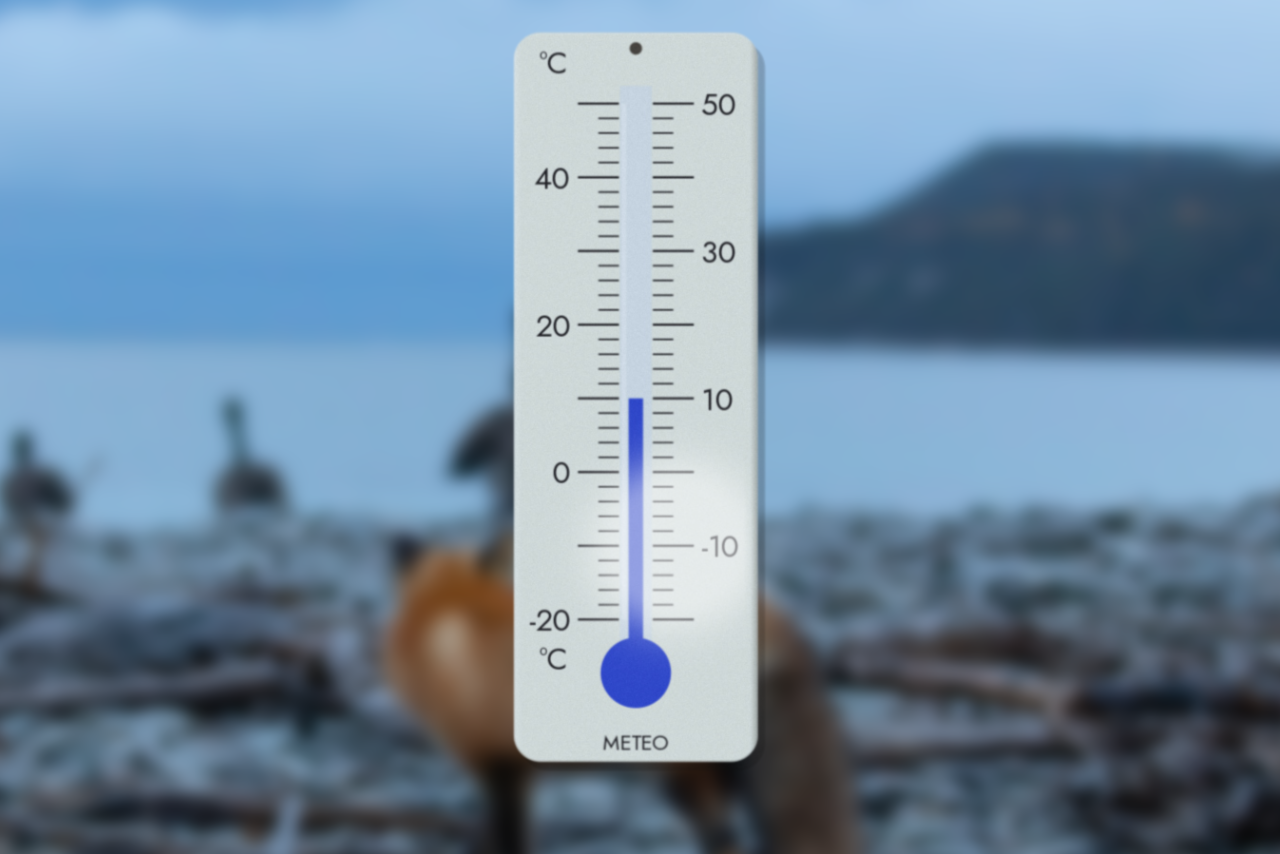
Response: 10 °C
